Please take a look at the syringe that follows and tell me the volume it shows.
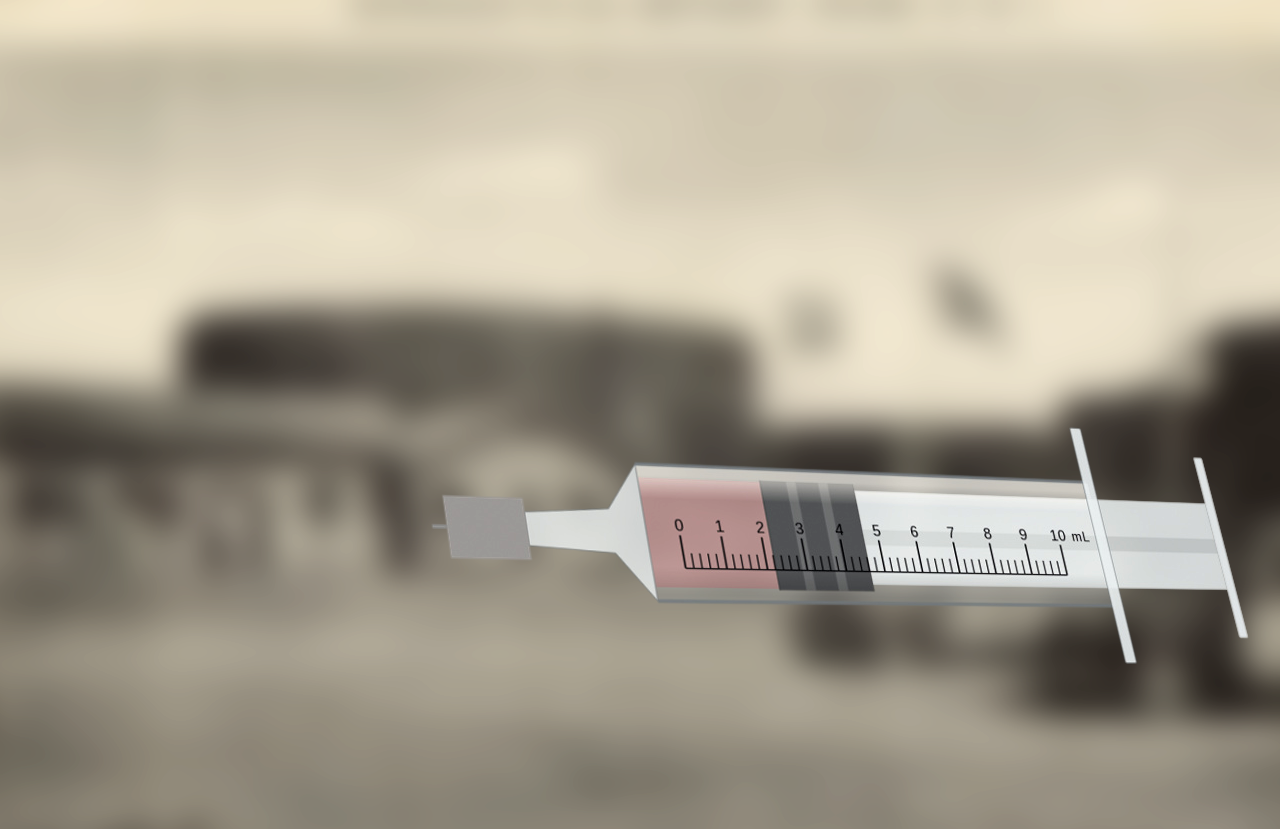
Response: 2.2 mL
